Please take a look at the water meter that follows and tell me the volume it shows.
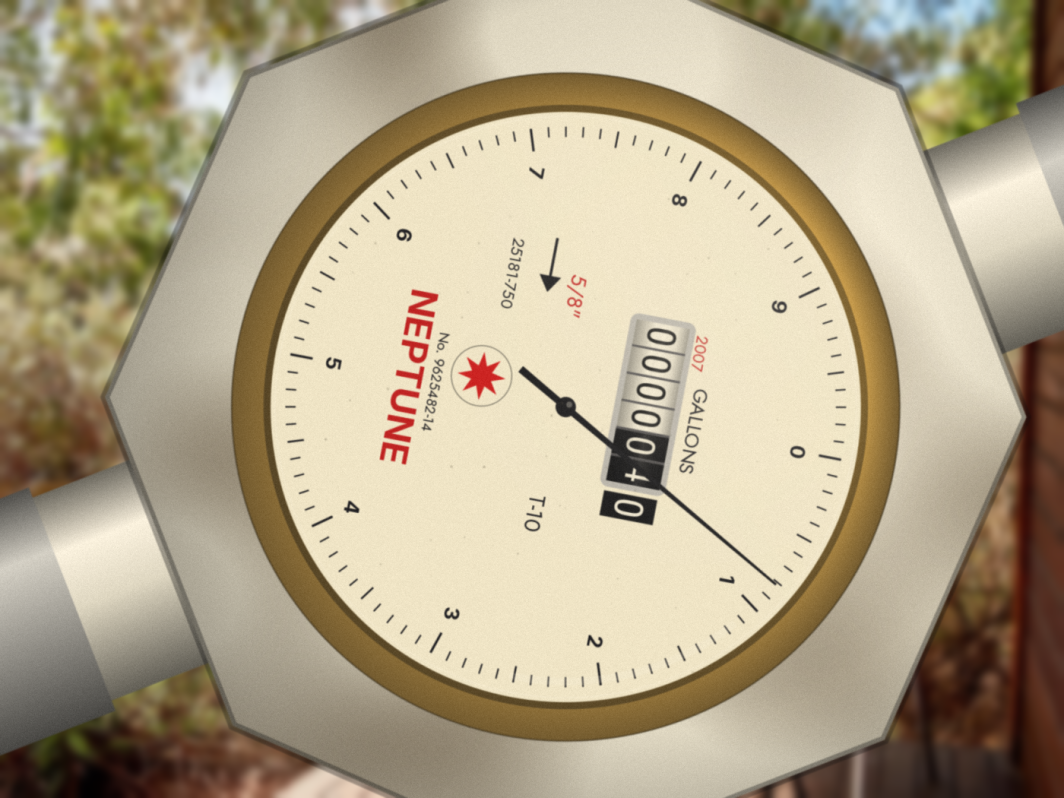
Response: 40.8 gal
